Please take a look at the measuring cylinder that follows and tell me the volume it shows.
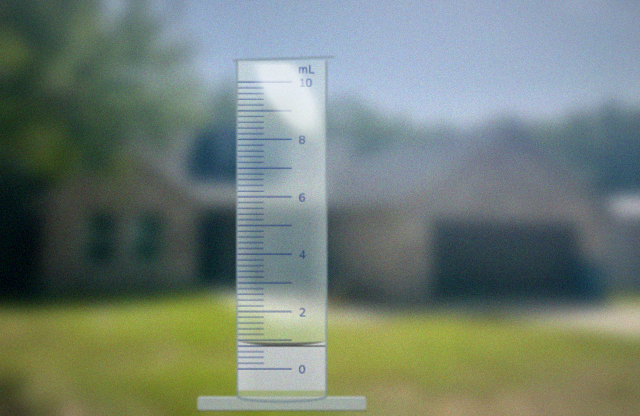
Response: 0.8 mL
